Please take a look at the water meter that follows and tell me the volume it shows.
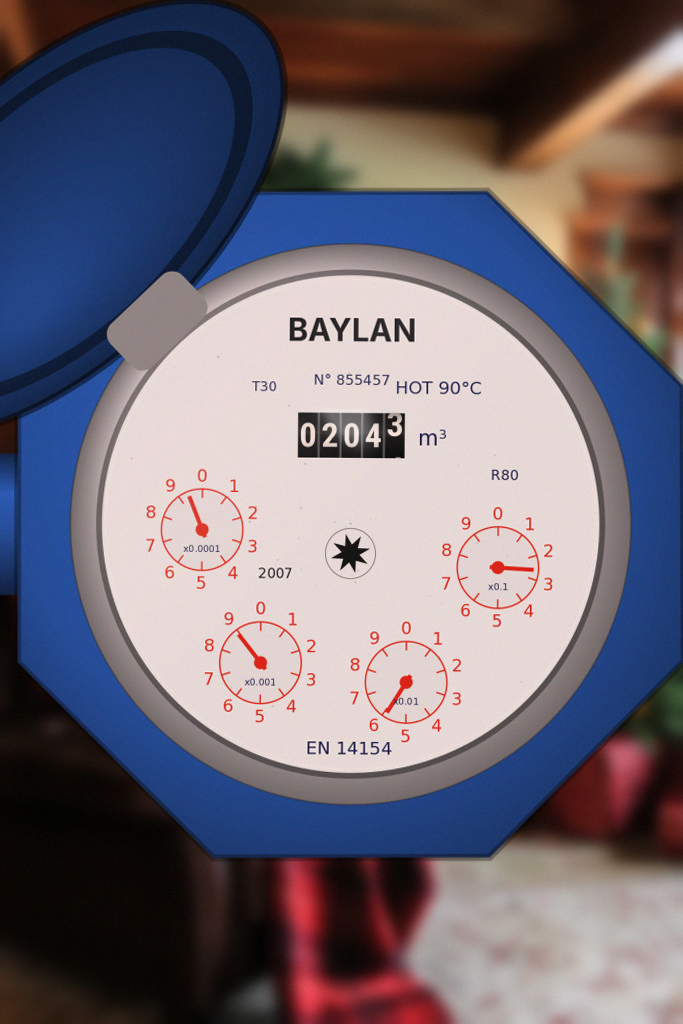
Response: 2043.2589 m³
